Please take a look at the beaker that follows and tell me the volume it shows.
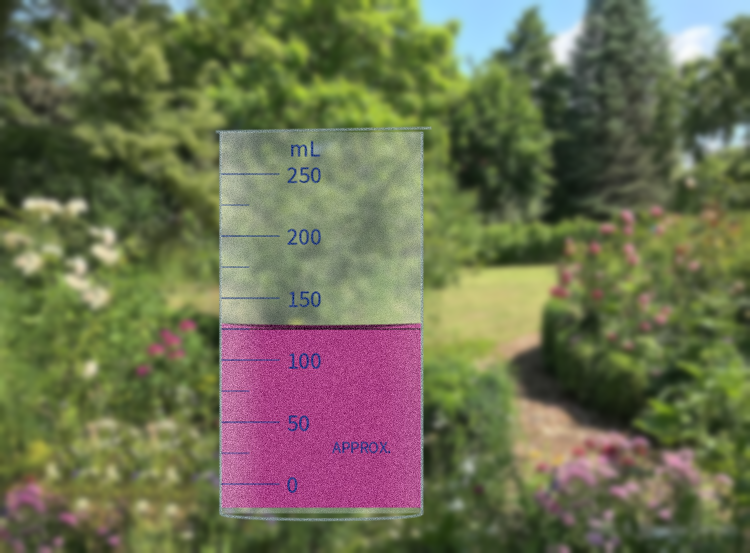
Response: 125 mL
